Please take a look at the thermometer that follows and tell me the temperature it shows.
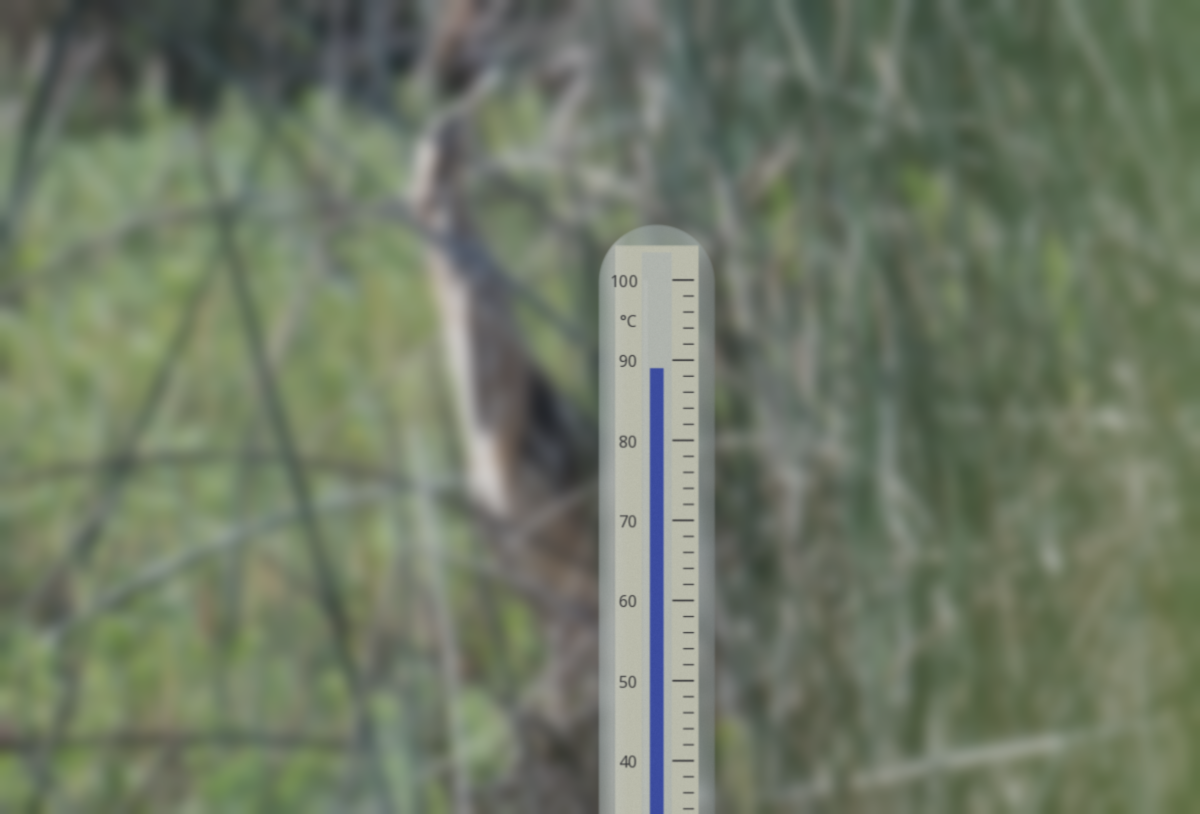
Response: 89 °C
